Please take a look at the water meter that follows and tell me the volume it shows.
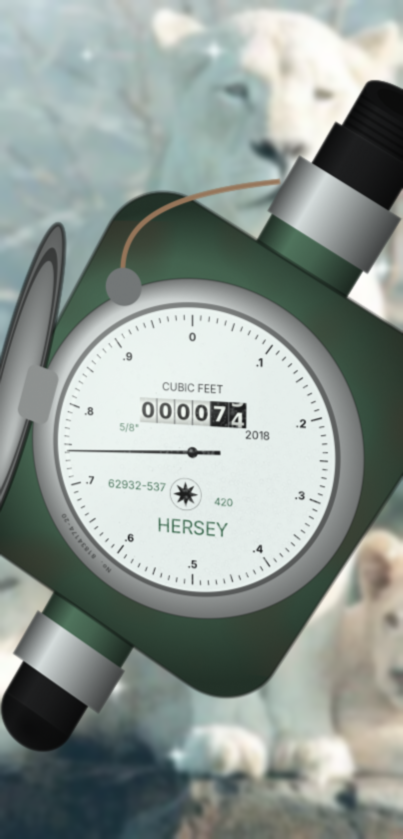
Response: 73.74 ft³
